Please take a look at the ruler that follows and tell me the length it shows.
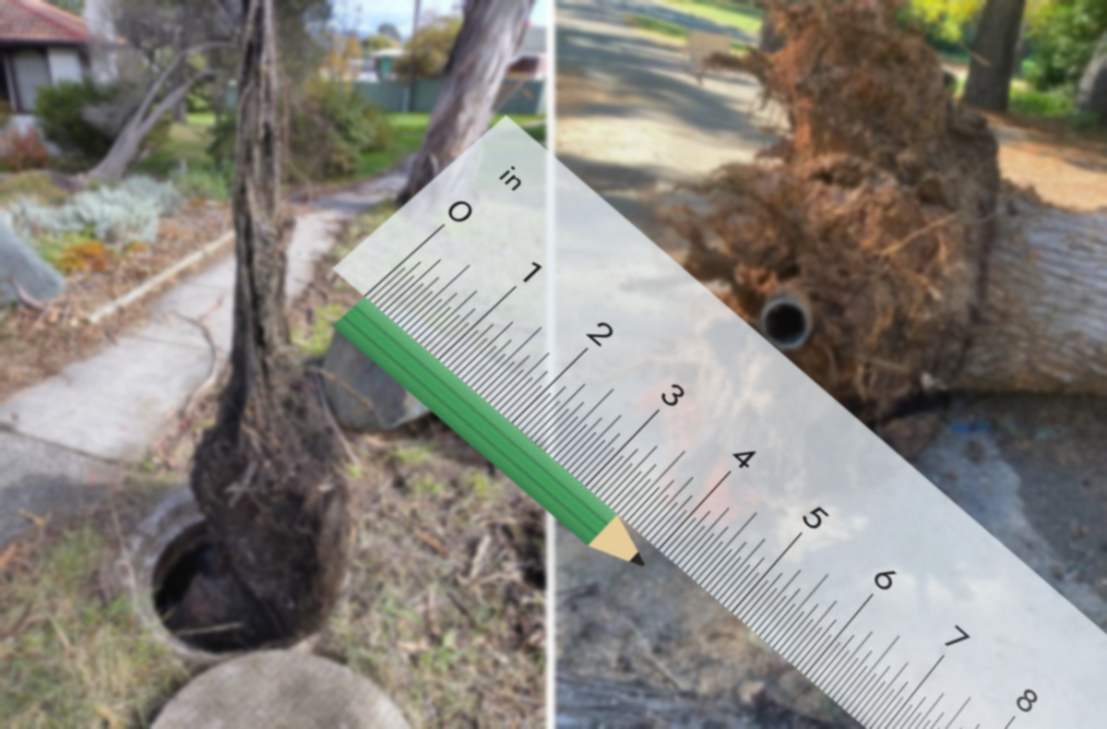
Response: 4 in
